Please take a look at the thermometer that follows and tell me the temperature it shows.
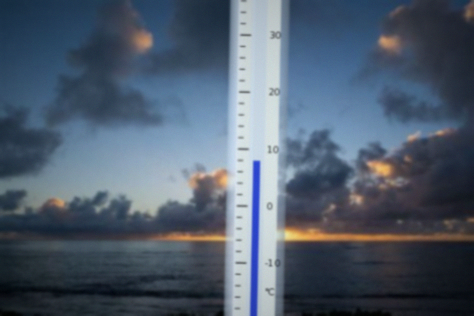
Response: 8 °C
